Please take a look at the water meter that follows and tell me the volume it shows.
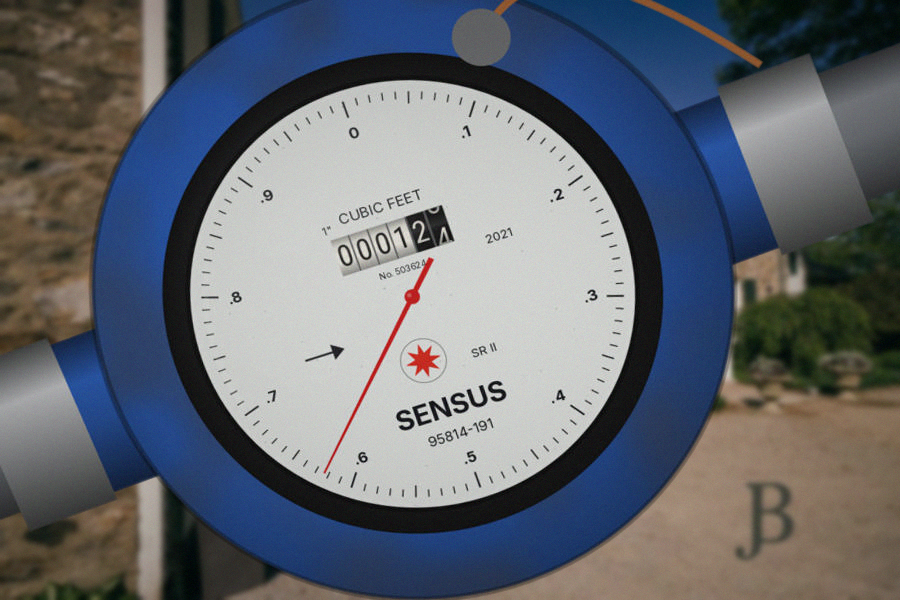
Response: 123.62 ft³
